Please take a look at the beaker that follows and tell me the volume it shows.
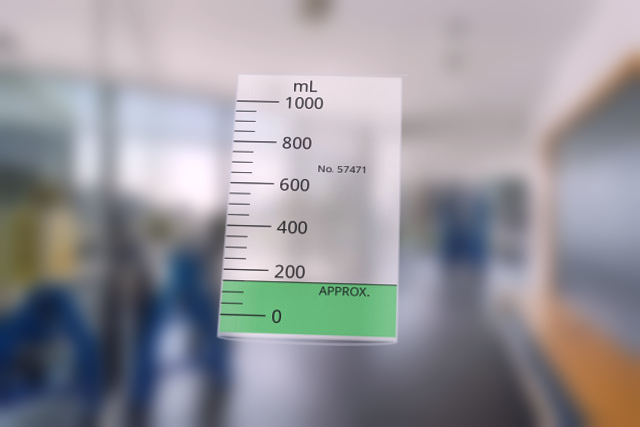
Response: 150 mL
